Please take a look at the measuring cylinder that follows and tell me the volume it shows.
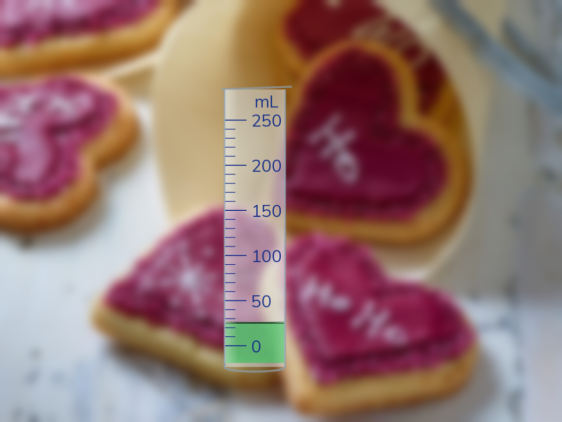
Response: 25 mL
